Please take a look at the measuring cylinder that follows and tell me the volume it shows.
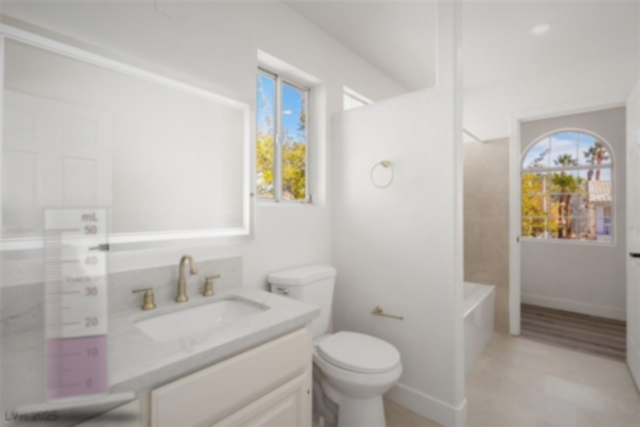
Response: 15 mL
